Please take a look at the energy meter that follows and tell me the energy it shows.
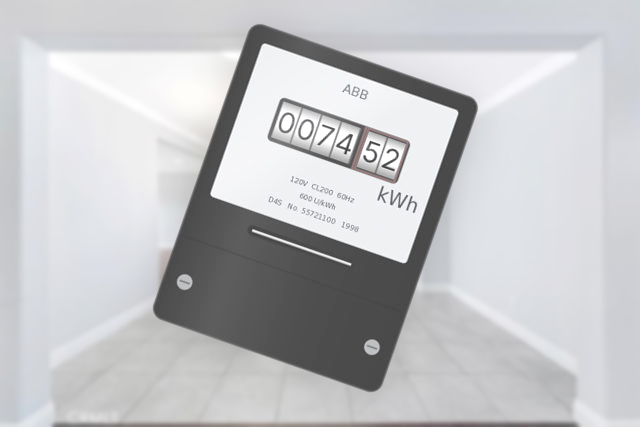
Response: 74.52 kWh
